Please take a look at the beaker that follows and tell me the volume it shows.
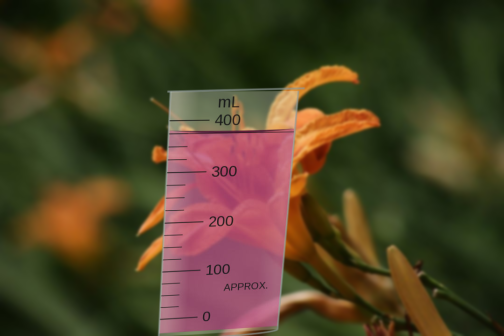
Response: 375 mL
